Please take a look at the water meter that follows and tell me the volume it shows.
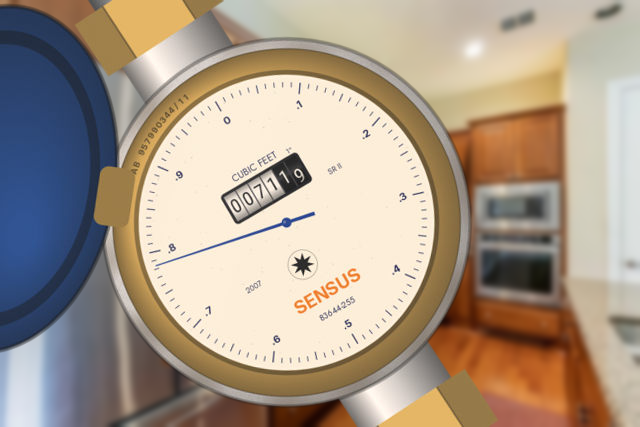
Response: 7118.78 ft³
